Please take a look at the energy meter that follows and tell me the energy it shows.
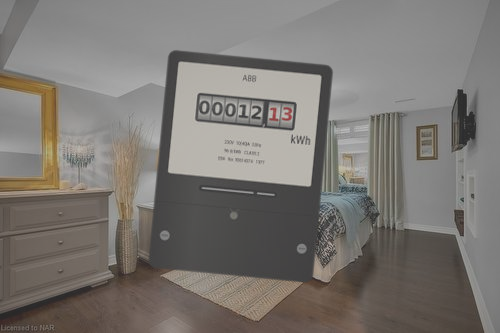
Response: 12.13 kWh
